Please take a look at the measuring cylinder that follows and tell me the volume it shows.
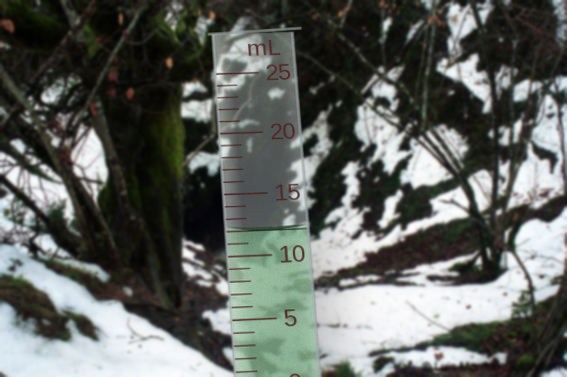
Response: 12 mL
